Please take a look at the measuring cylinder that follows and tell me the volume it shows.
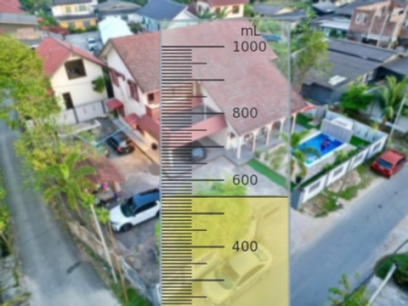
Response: 550 mL
